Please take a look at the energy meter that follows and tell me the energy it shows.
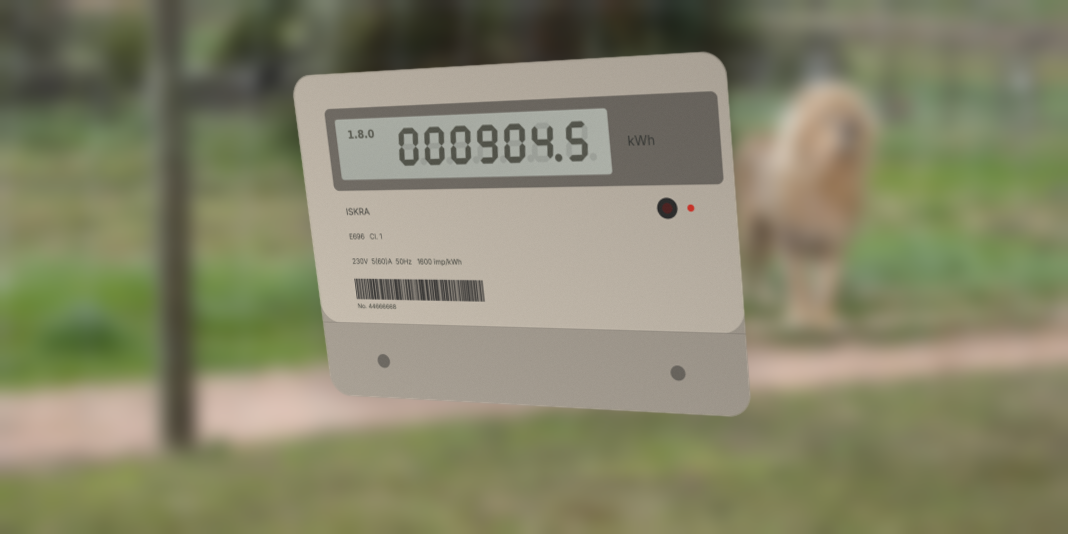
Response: 904.5 kWh
